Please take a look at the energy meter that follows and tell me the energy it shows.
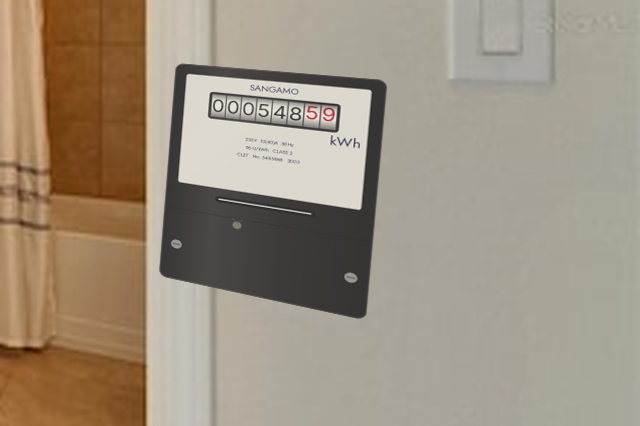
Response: 548.59 kWh
